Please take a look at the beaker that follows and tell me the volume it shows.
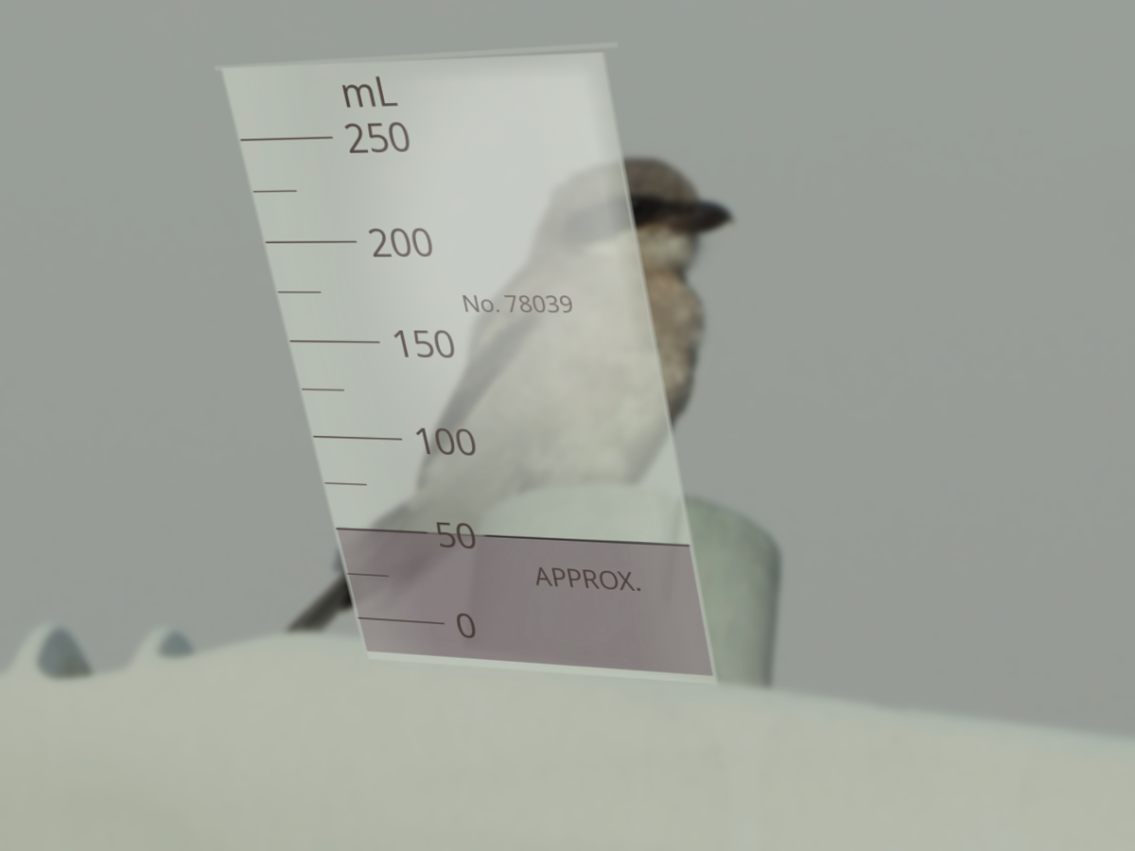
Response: 50 mL
